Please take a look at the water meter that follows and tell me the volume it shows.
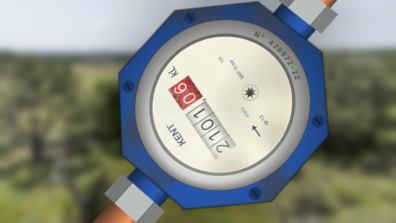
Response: 2101.06 kL
